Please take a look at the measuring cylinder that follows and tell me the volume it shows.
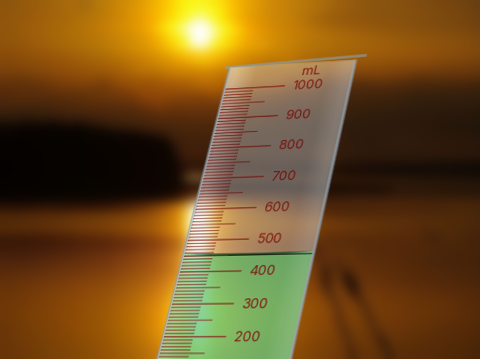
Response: 450 mL
